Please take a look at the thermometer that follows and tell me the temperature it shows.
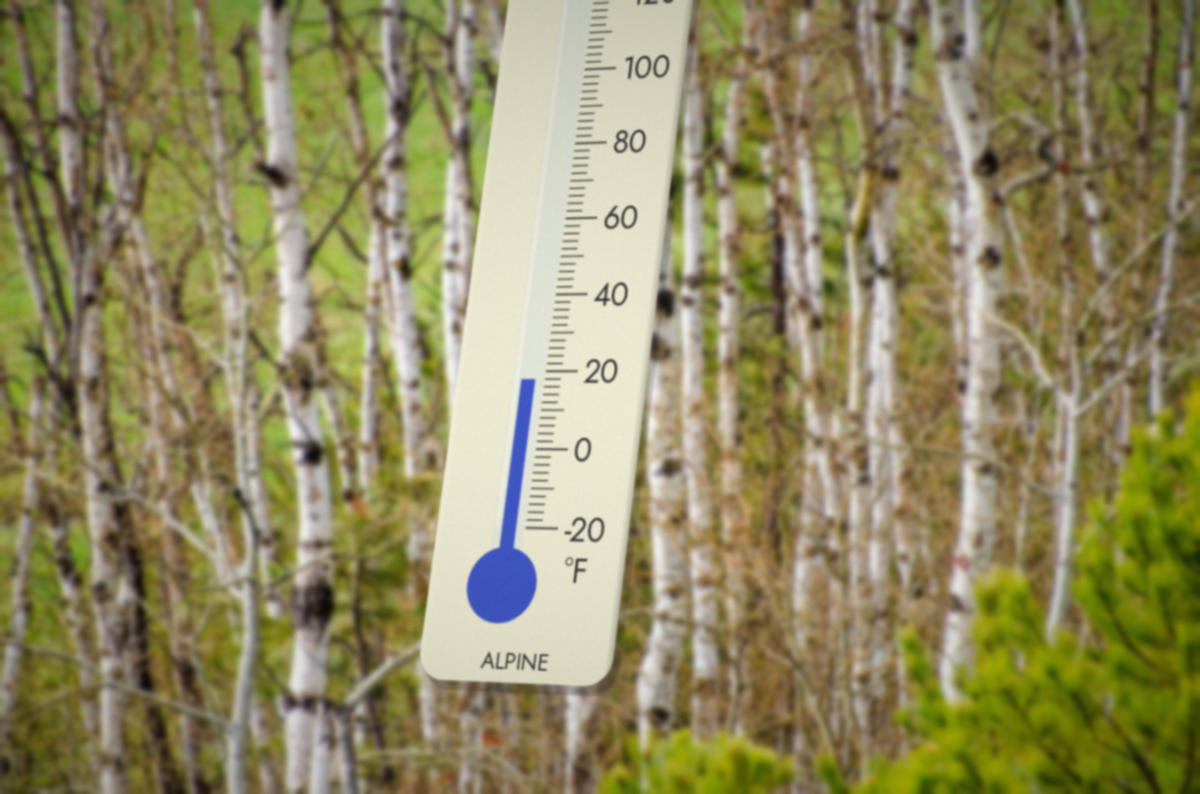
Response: 18 °F
